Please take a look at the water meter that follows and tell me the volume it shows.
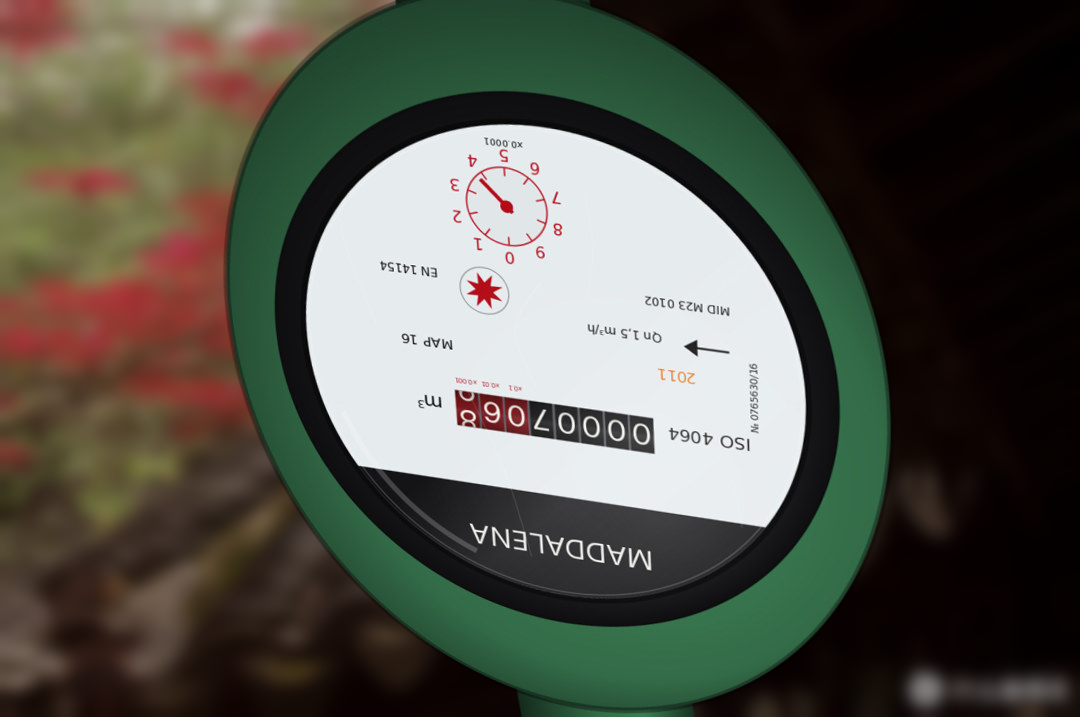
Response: 7.0683 m³
